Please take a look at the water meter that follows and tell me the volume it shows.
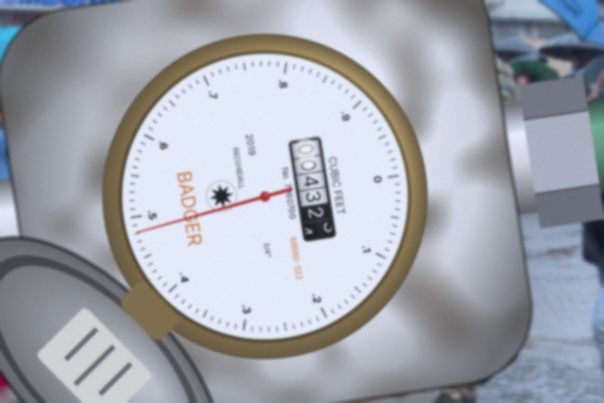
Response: 4323.48 ft³
